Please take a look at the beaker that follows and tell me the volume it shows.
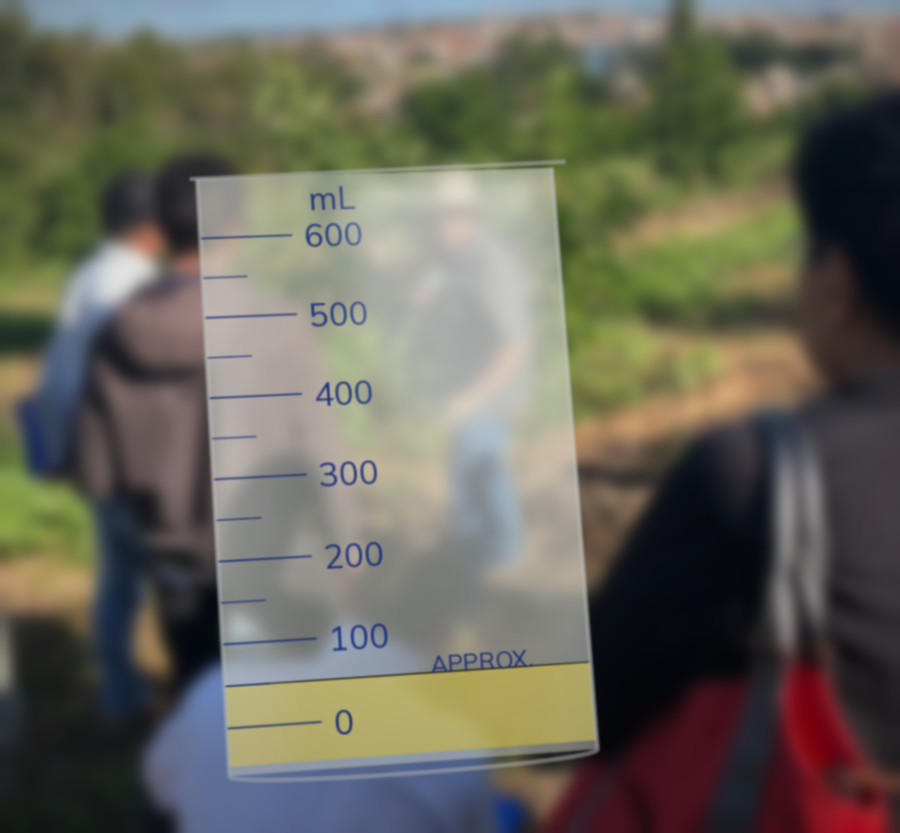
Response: 50 mL
